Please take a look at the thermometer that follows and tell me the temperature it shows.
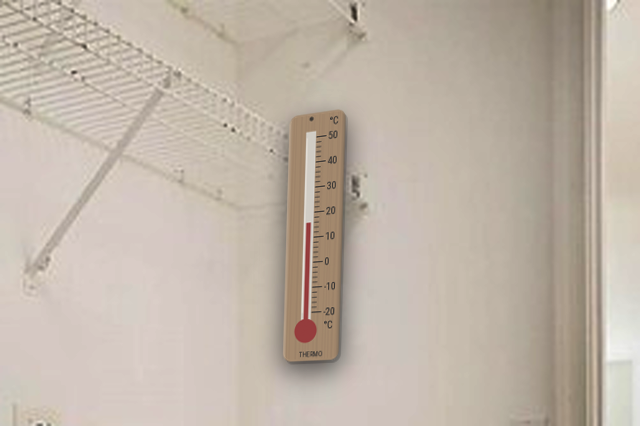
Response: 16 °C
